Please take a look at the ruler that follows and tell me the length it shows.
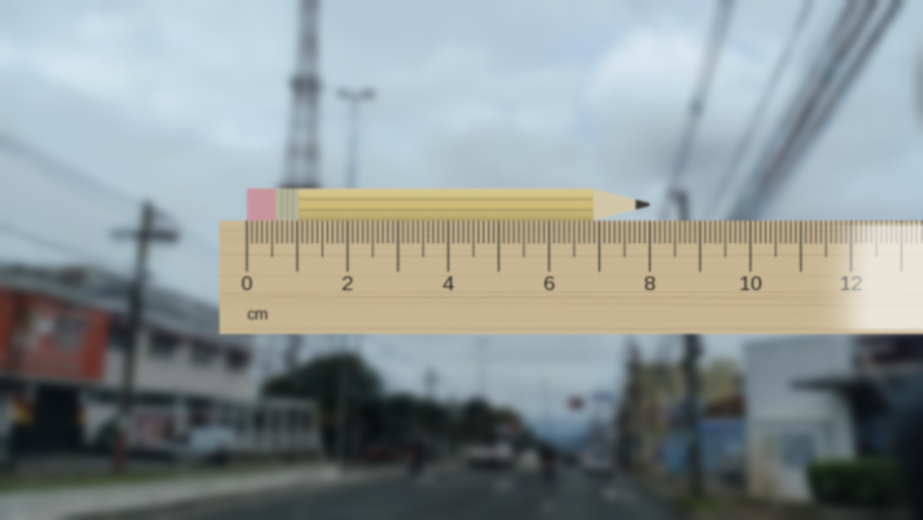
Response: 8 cm
